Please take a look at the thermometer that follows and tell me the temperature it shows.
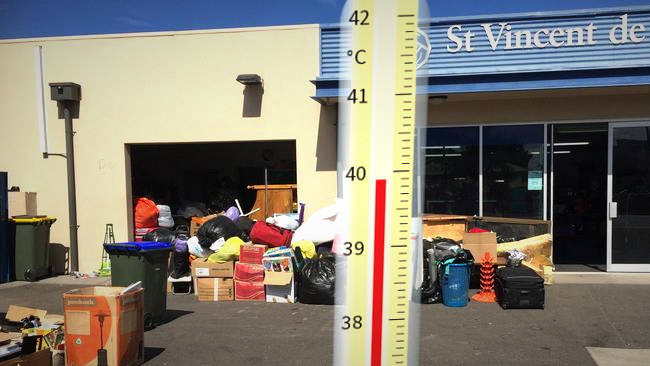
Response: 39.9 °C
